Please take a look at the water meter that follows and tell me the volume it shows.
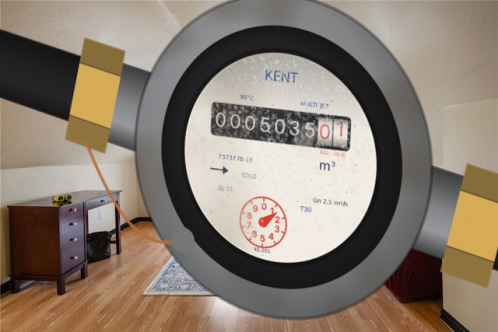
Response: 5035.011 m³
